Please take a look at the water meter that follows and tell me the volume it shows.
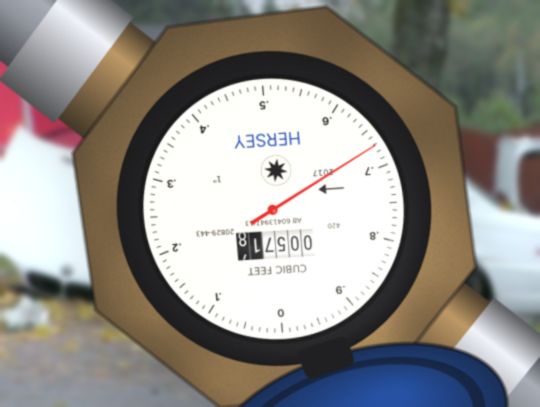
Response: 5717.67 ft³
